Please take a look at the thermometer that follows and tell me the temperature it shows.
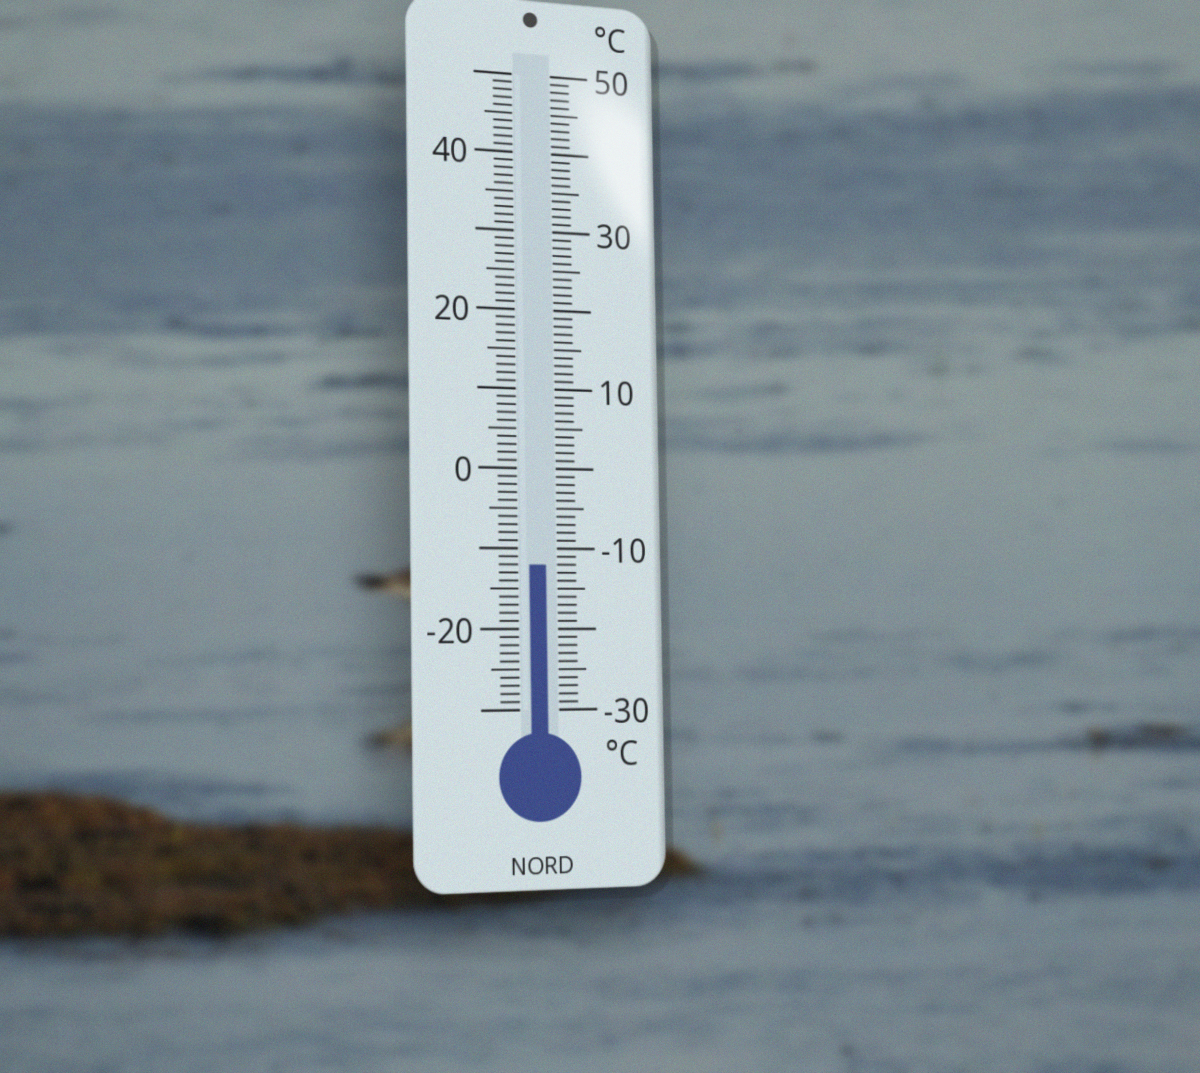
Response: -12 °C
